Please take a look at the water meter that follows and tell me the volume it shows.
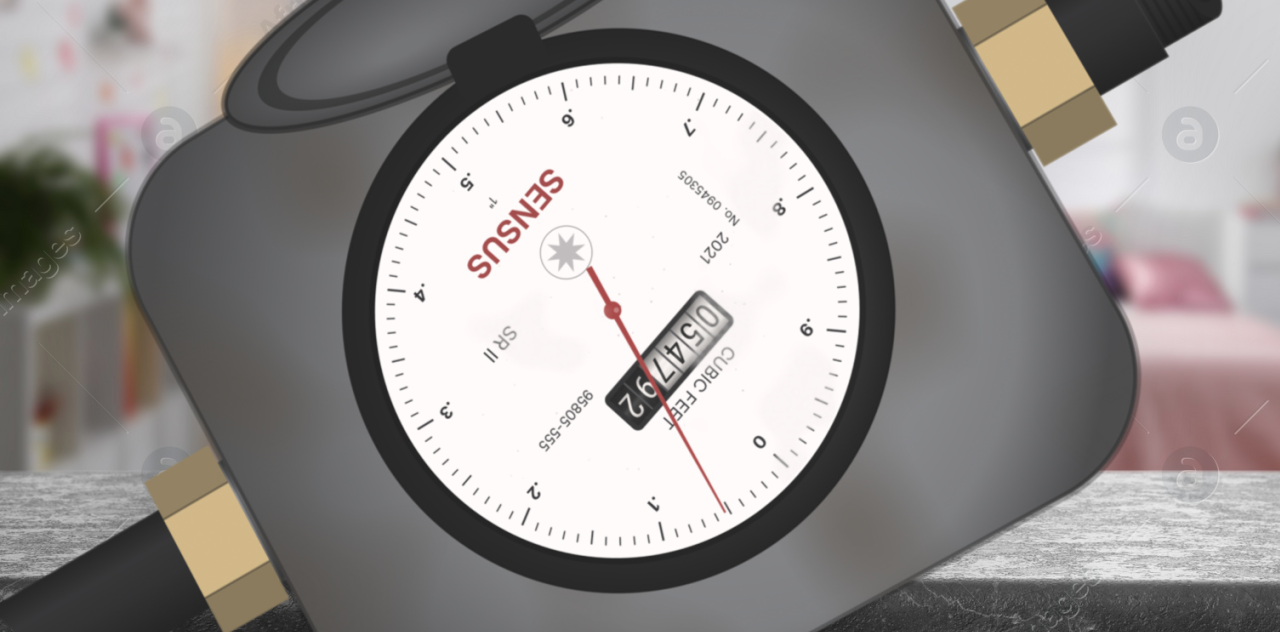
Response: 54792.05 ft³
